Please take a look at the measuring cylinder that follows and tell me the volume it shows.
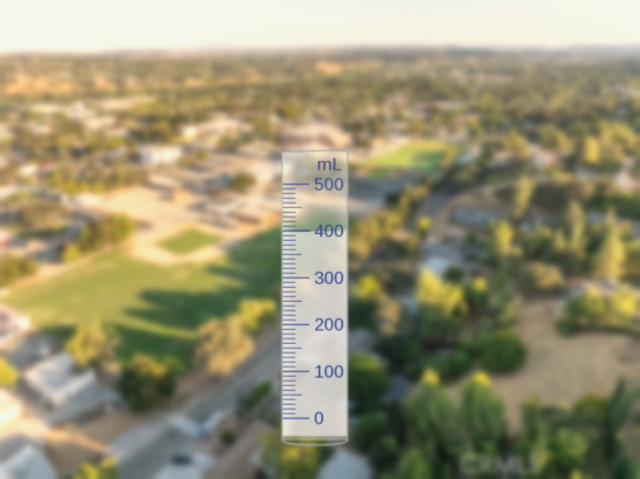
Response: 400 mL
